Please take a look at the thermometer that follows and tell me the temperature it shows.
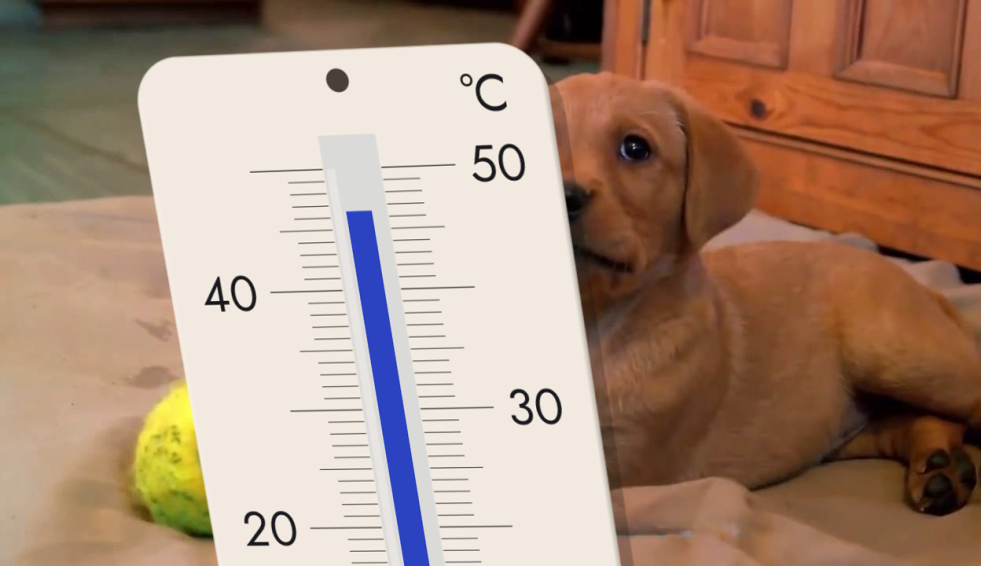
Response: 46.5 °C
